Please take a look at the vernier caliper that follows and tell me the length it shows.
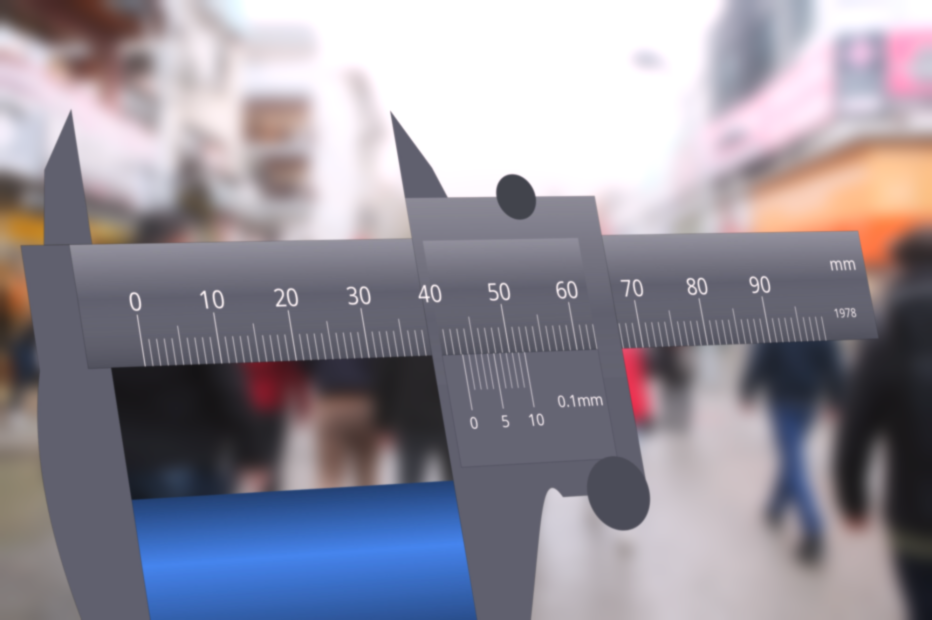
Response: 43.2 mm
